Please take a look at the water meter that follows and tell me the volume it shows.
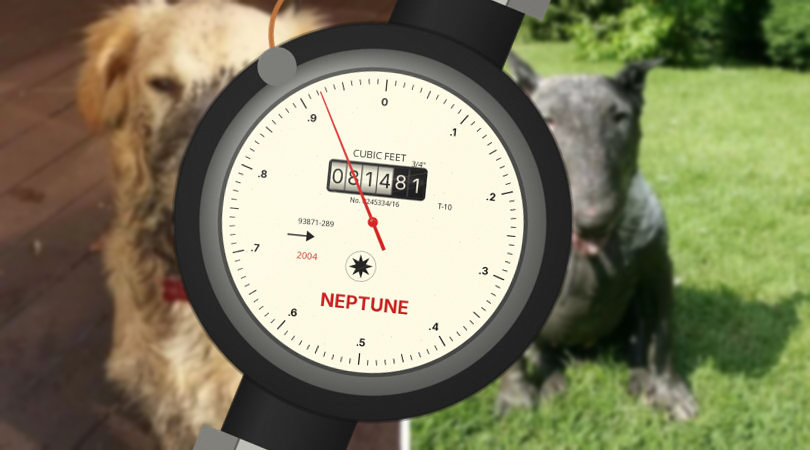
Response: 81480.92 ft³
